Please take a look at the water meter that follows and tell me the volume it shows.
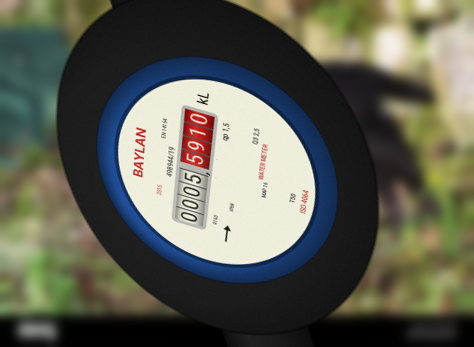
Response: 5.5910 kL
